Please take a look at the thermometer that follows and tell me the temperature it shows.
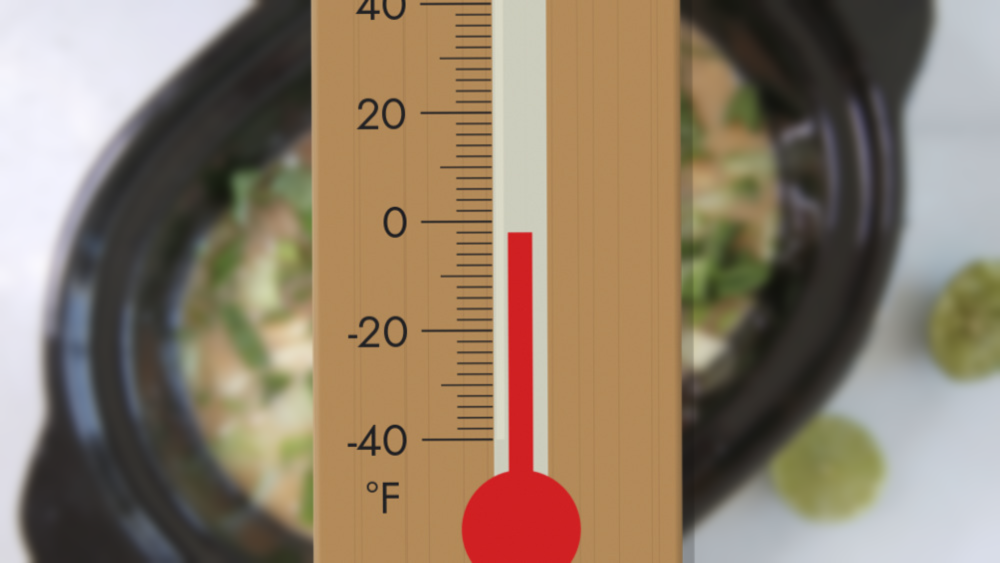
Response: -2 °F
